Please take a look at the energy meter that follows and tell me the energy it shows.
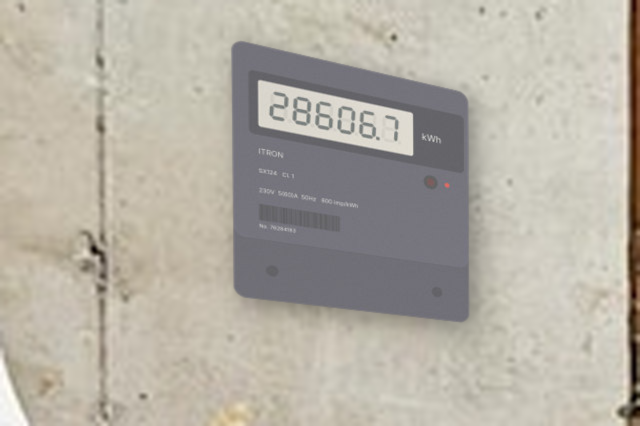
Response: 28606.7 kWh
